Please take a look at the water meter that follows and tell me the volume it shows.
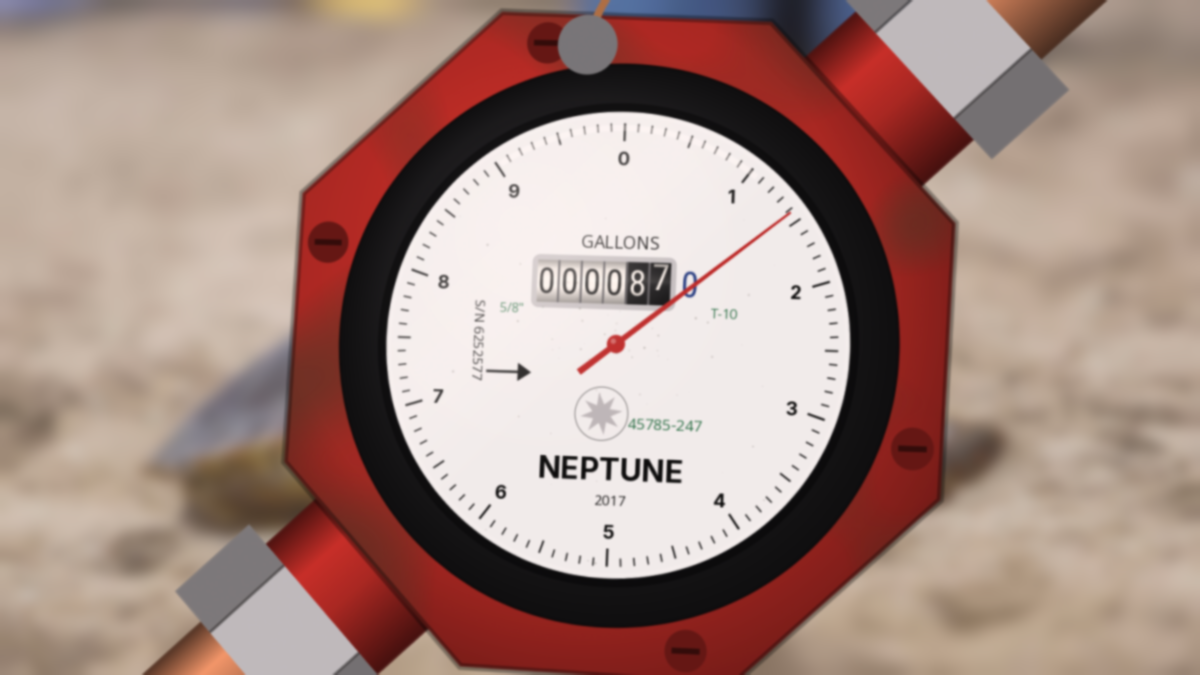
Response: 871.4 gal
